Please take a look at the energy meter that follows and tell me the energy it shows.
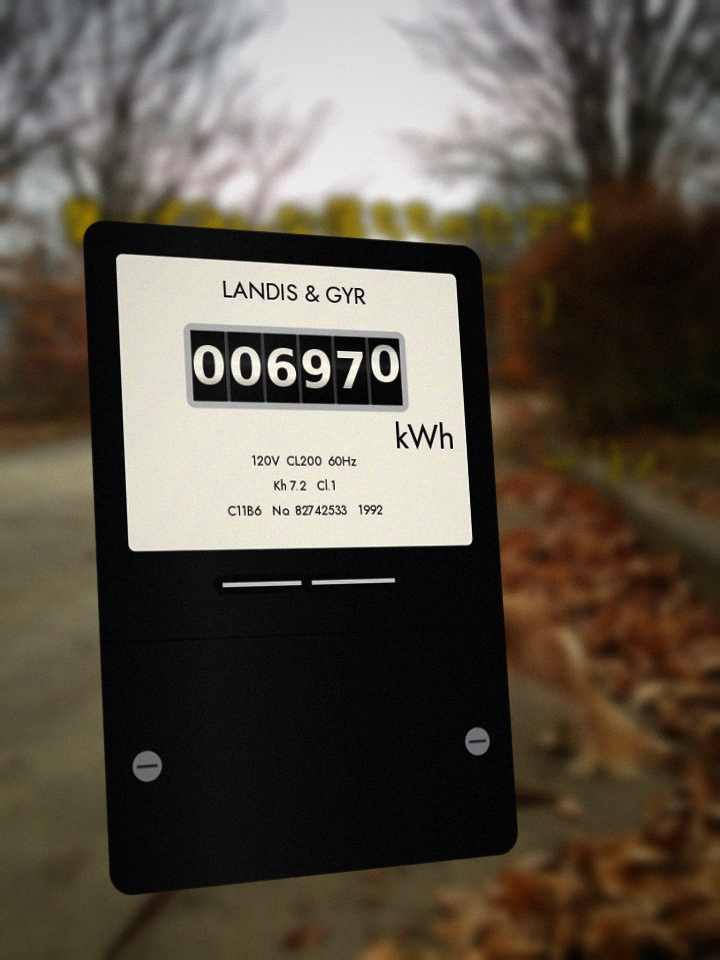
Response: 6970 kWh
